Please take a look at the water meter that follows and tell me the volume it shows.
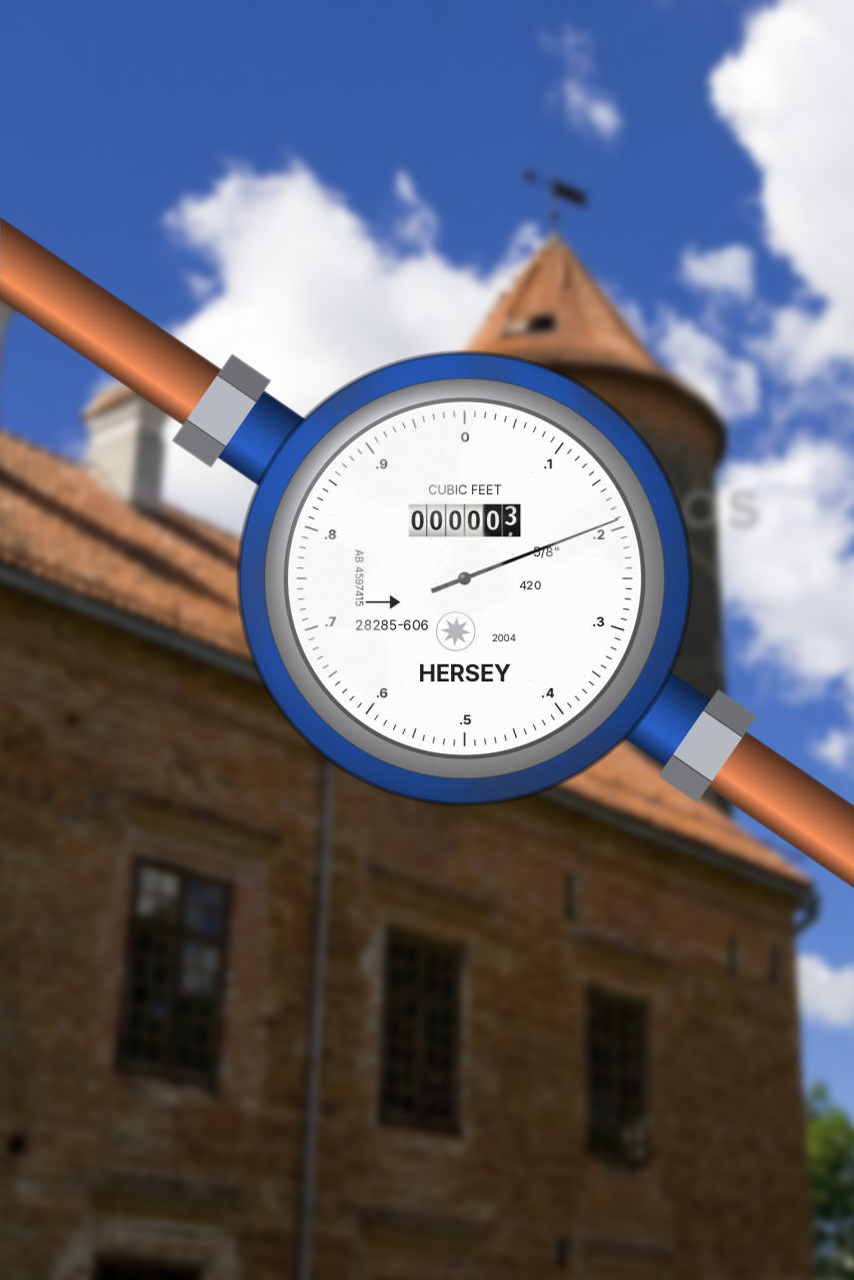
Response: 3.19 ft³
